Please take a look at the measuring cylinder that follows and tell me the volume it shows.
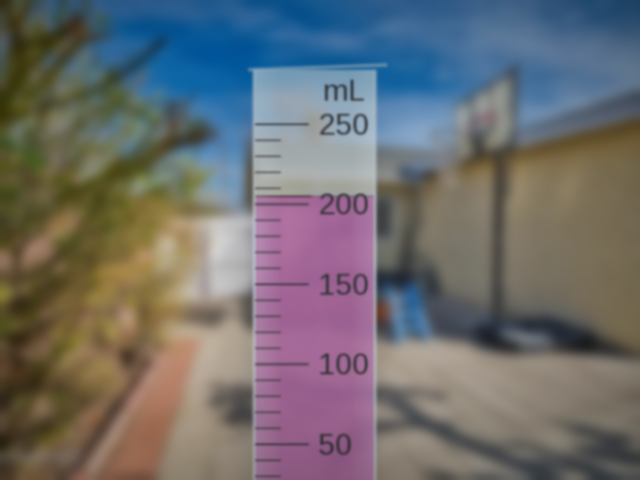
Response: 205 mL
